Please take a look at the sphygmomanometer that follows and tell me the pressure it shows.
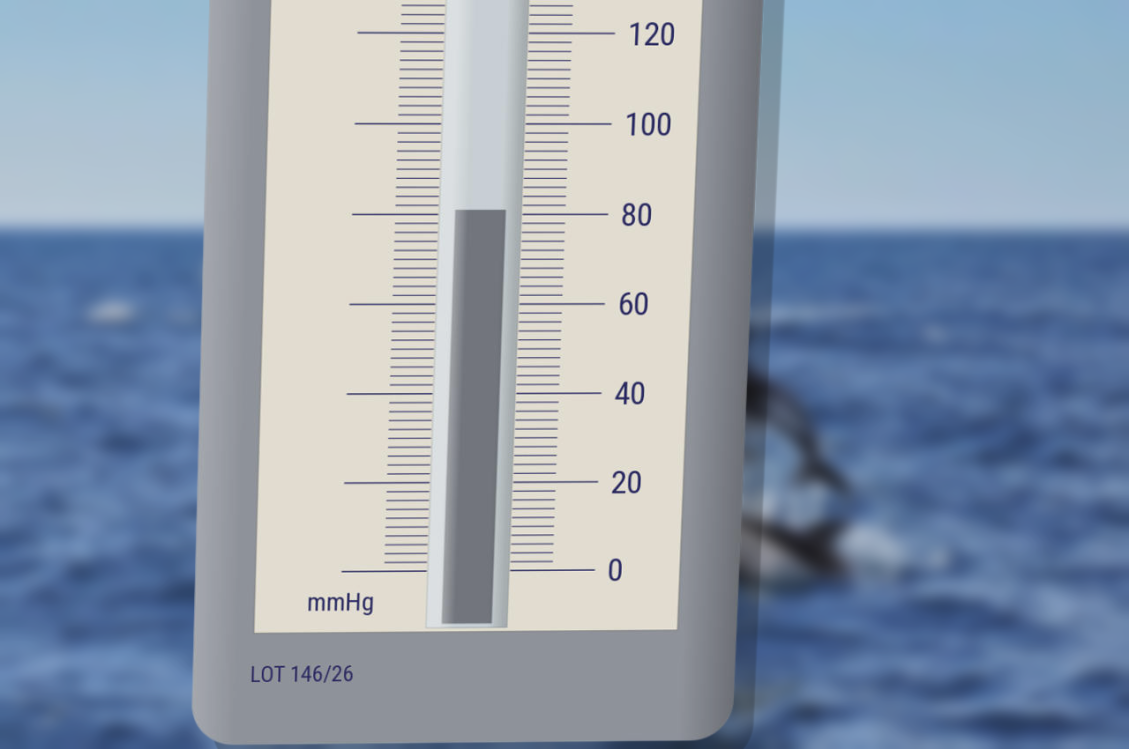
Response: 81 mmHg
